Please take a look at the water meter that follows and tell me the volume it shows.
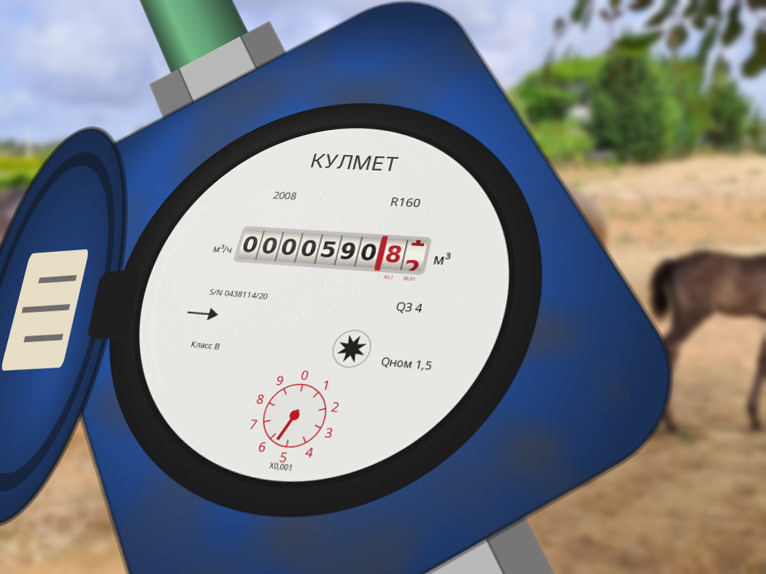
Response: 590.815 m³
